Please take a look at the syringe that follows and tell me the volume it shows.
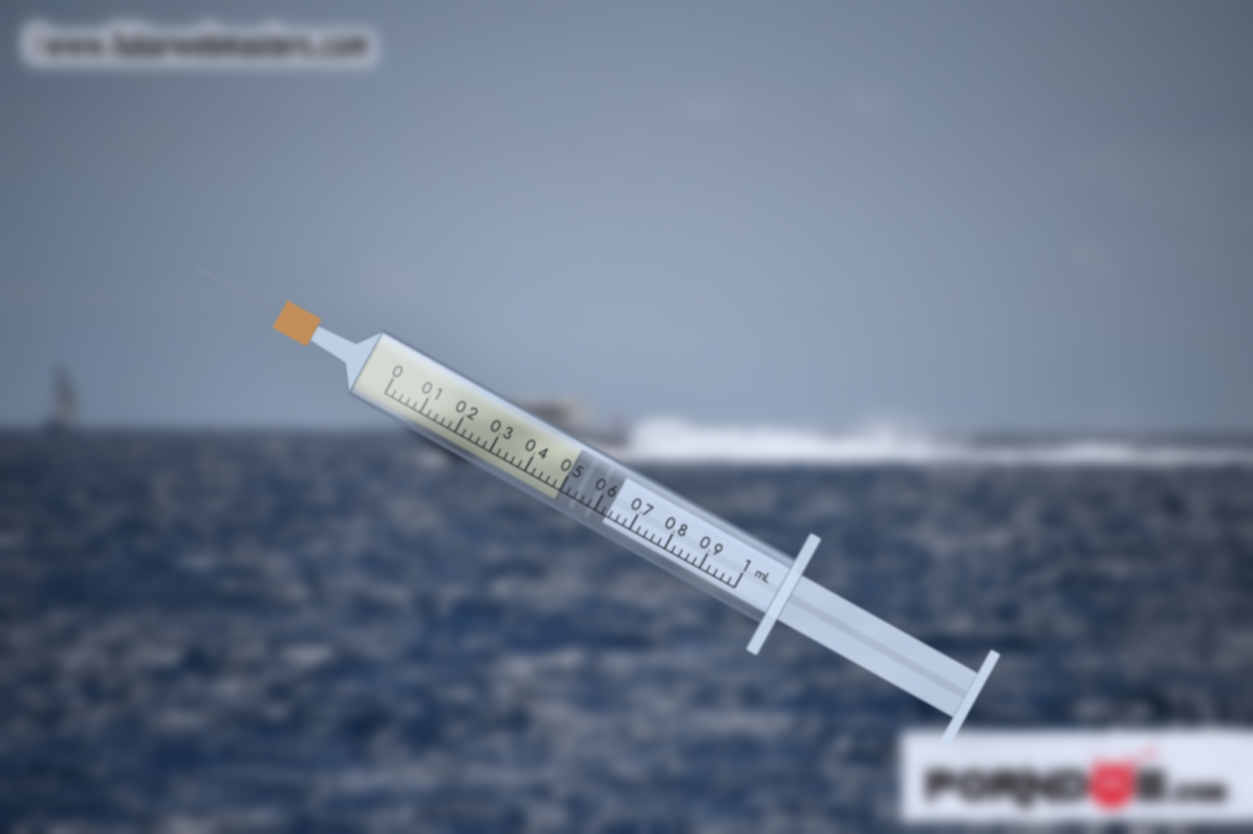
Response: 0.5 mL
